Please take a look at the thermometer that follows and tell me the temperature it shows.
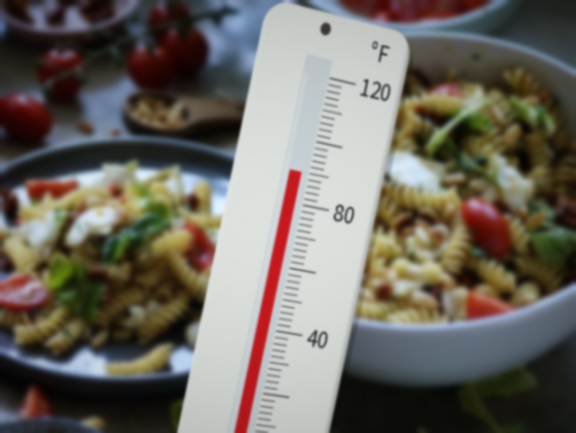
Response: 90 °F
